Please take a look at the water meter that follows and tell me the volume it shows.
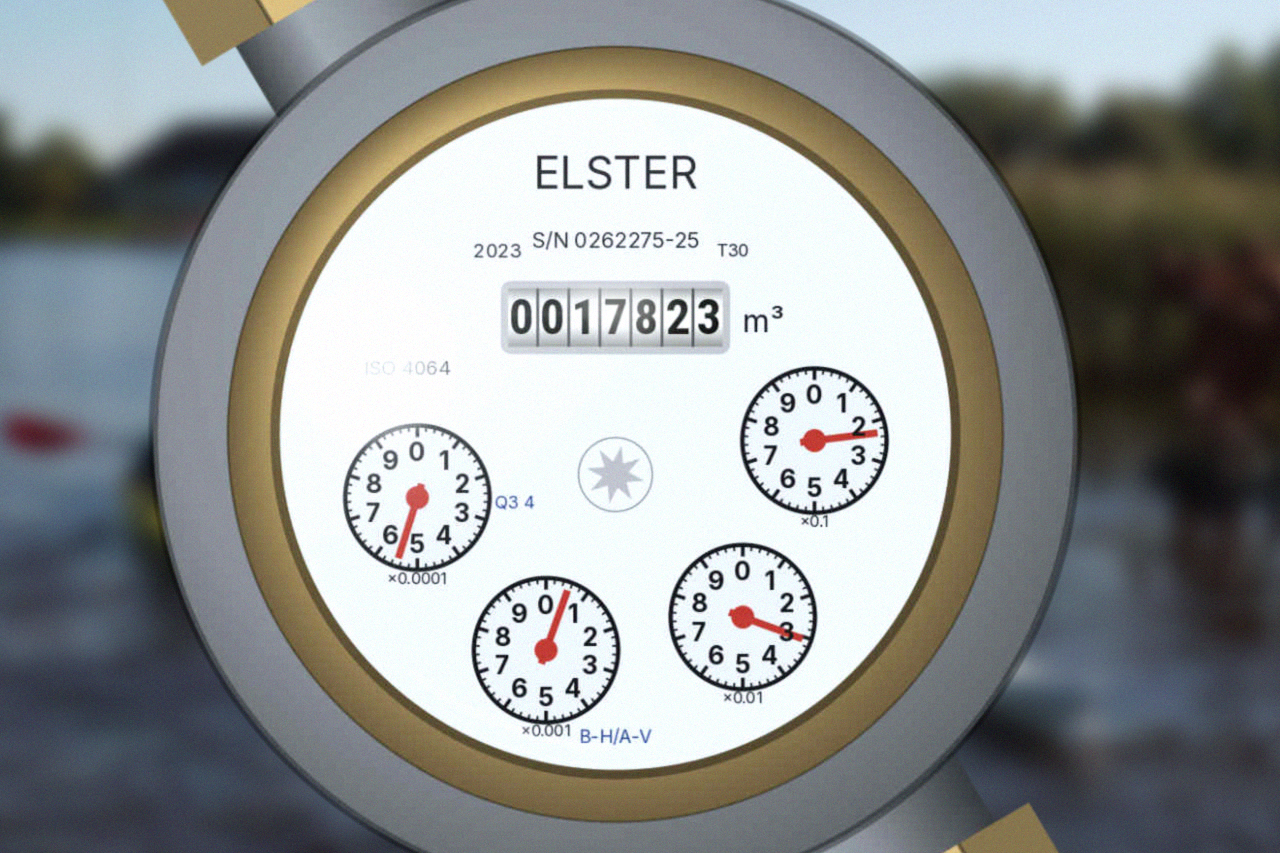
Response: 17823.2305 m³
